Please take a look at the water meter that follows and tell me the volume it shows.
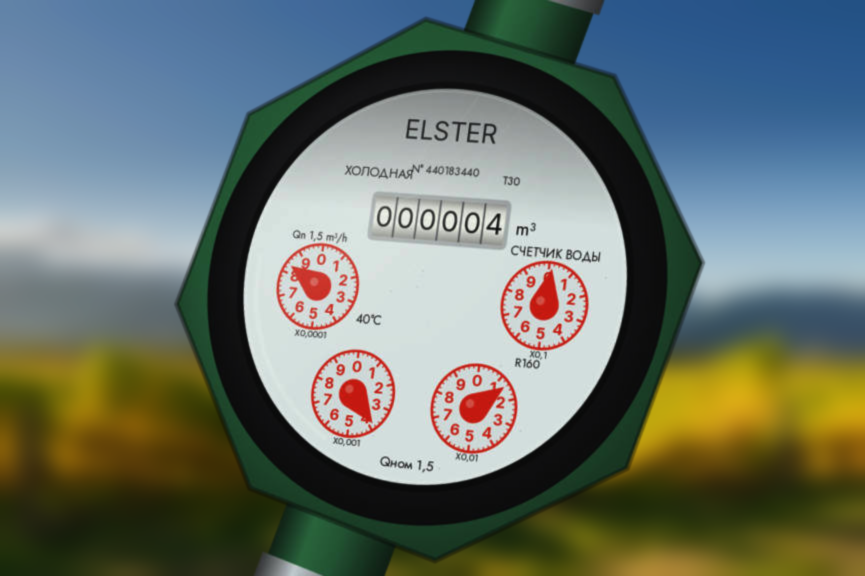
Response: 4.0138 m³
